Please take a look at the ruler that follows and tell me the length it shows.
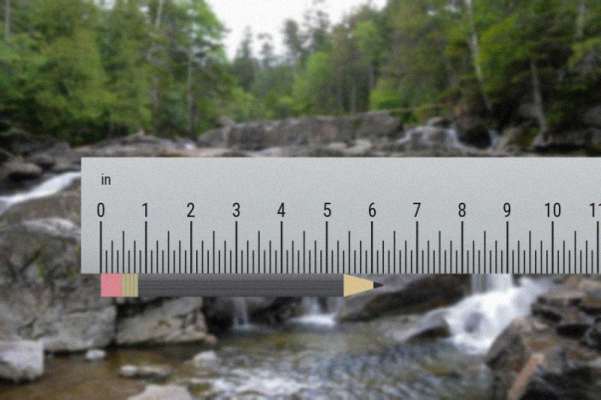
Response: 6.25 in
